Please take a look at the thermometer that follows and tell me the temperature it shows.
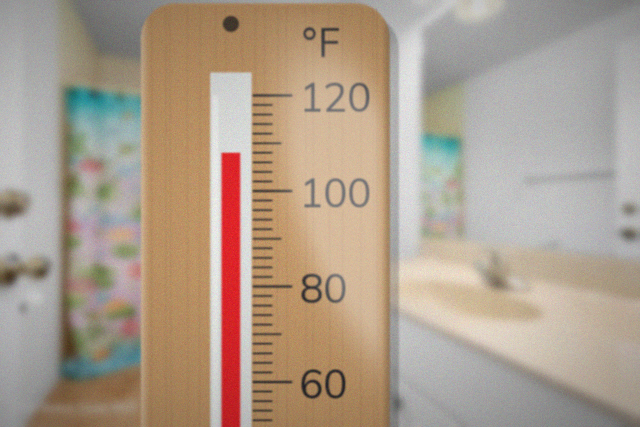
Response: 108 °F
